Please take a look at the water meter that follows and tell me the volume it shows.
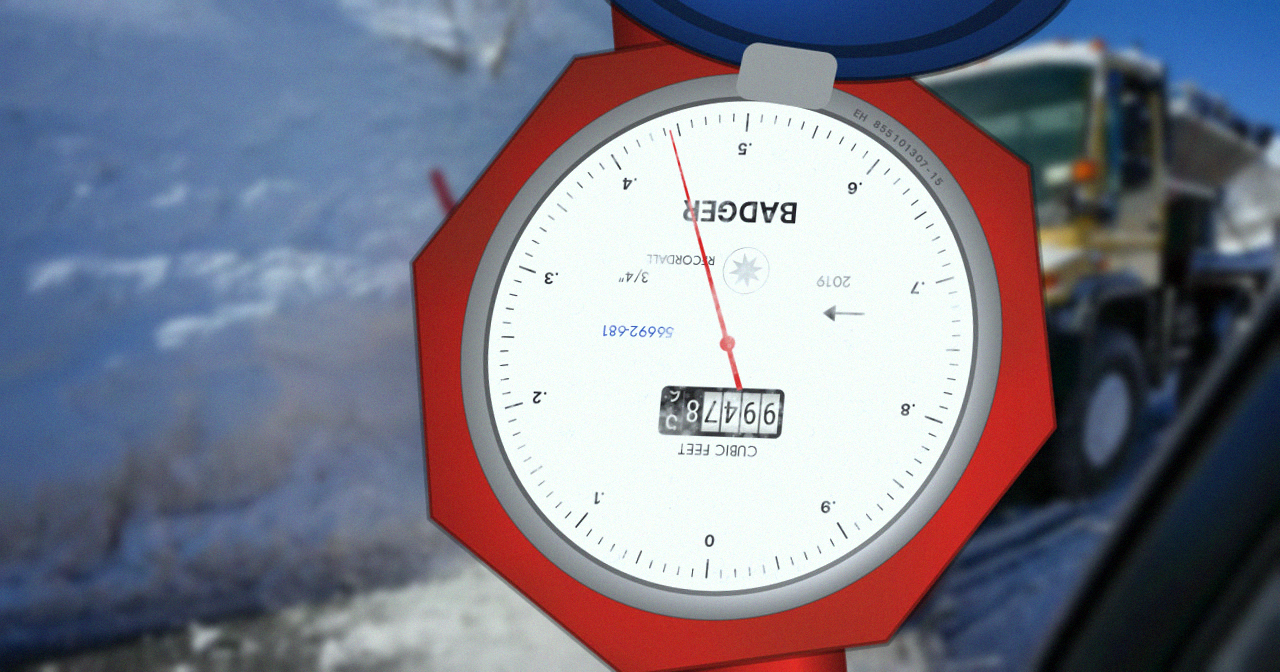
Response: 994785.44 ft³
